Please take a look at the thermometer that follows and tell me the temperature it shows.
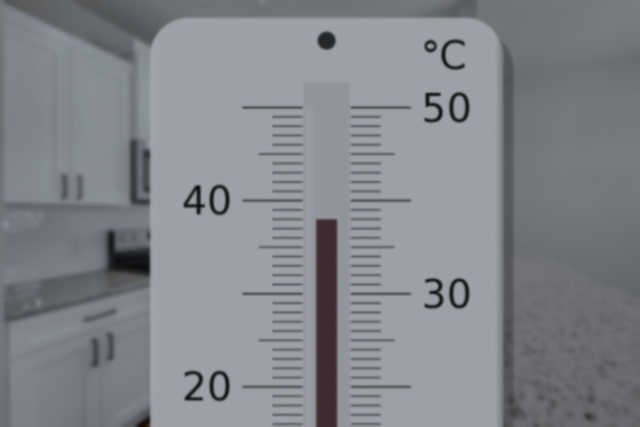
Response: 38 °C
